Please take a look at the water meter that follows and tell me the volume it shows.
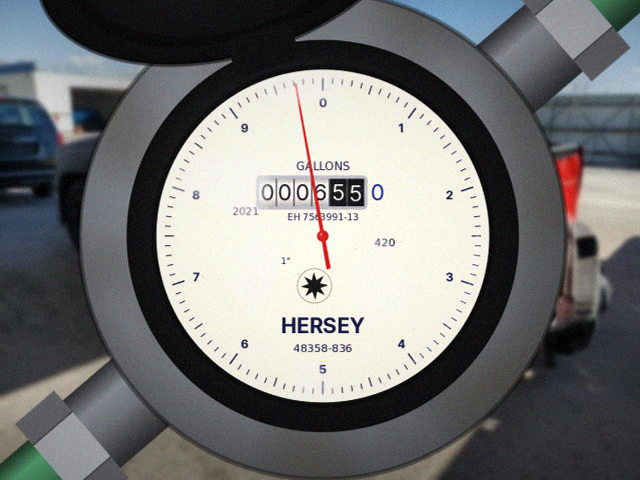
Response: 6549.7 gal
